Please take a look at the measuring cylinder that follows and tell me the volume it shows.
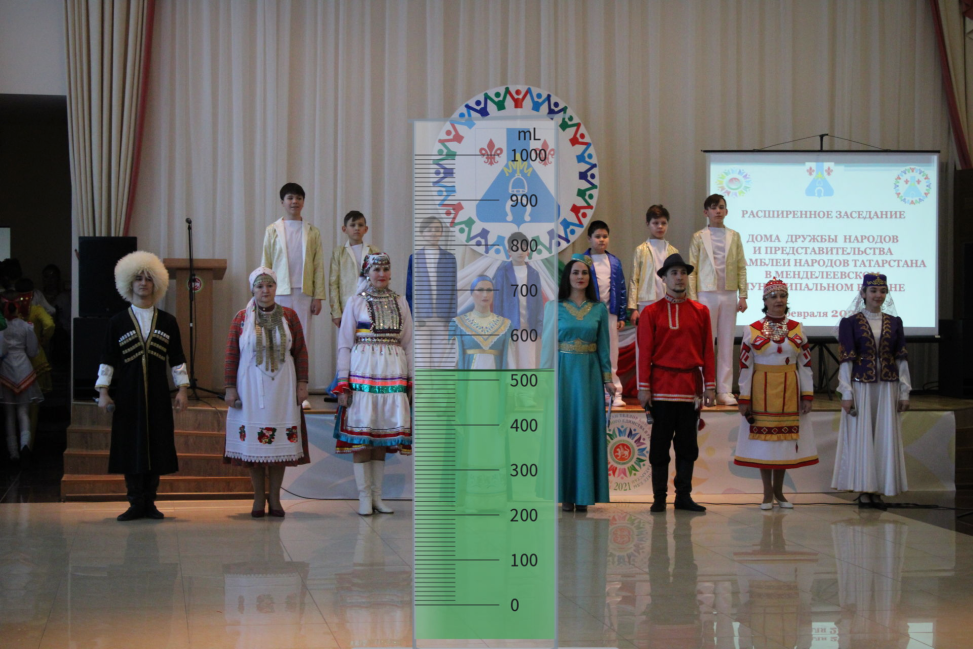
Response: 520 mL
